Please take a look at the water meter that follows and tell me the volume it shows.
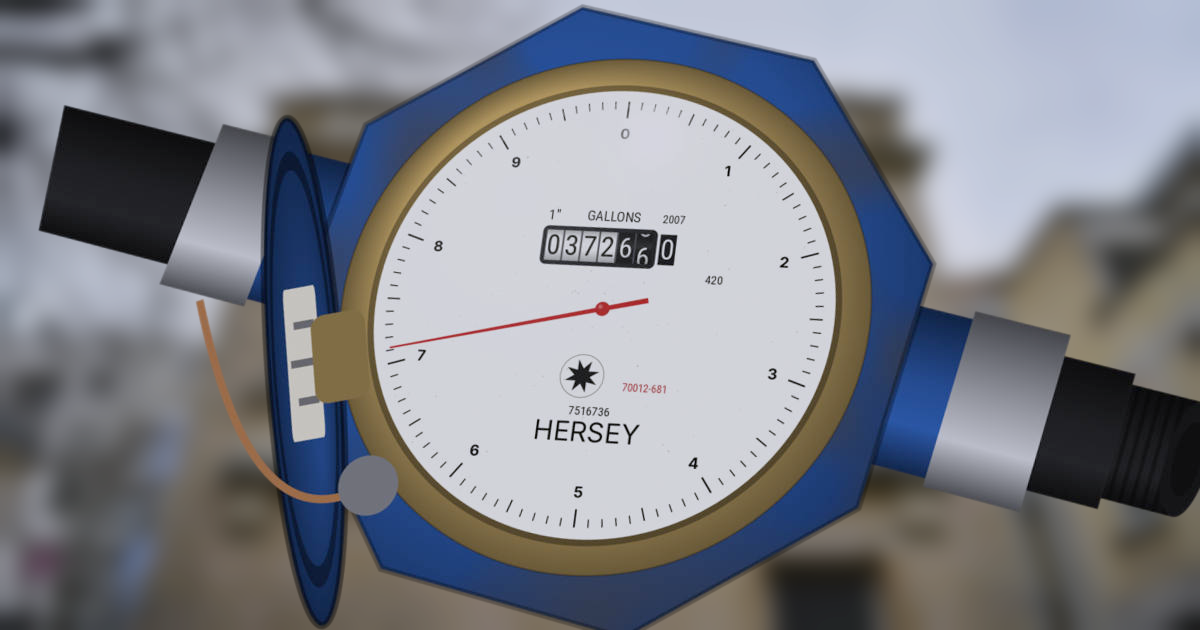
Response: 372657.1 gal
